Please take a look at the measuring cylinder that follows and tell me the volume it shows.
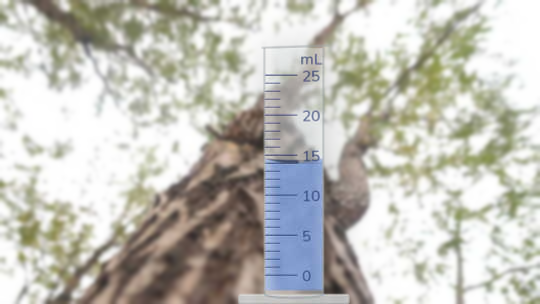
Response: 14 mL
